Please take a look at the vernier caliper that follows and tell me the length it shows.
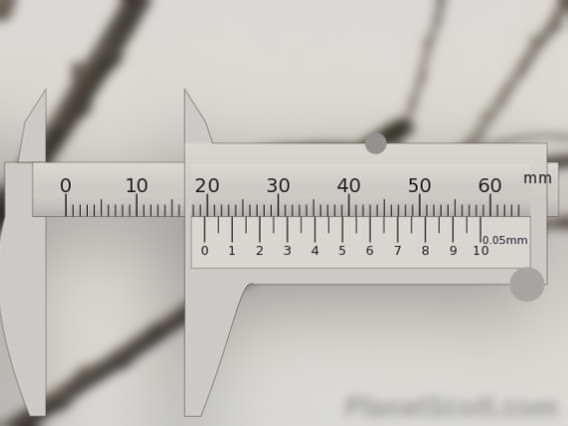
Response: 19.6 mm
